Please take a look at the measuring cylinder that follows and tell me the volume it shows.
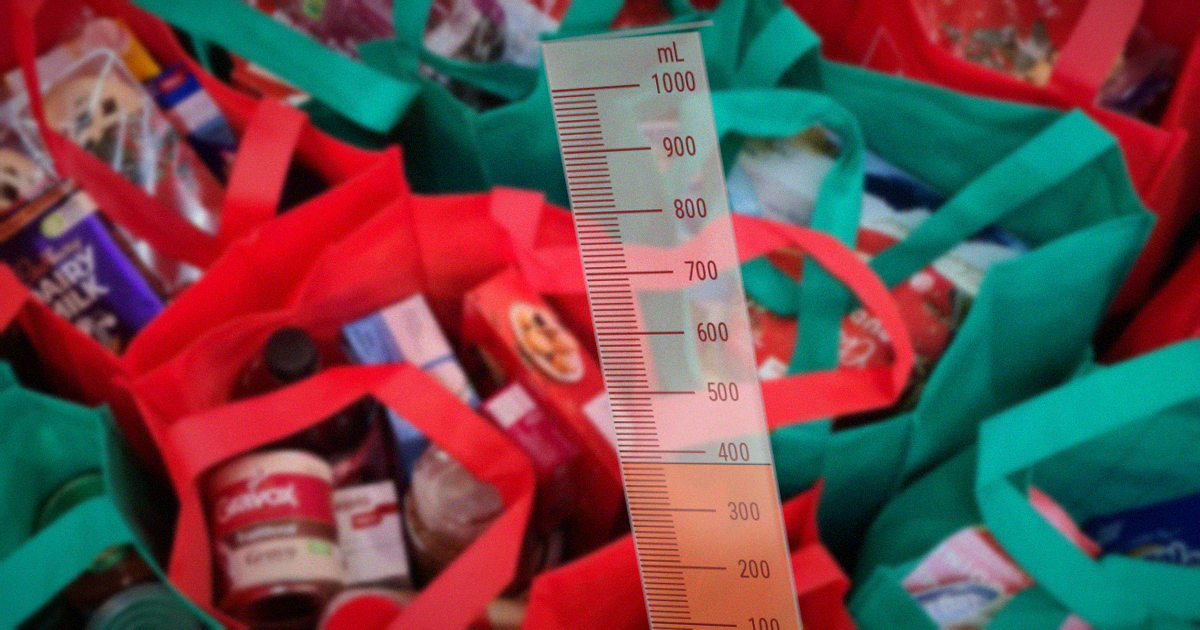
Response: 380 mL
